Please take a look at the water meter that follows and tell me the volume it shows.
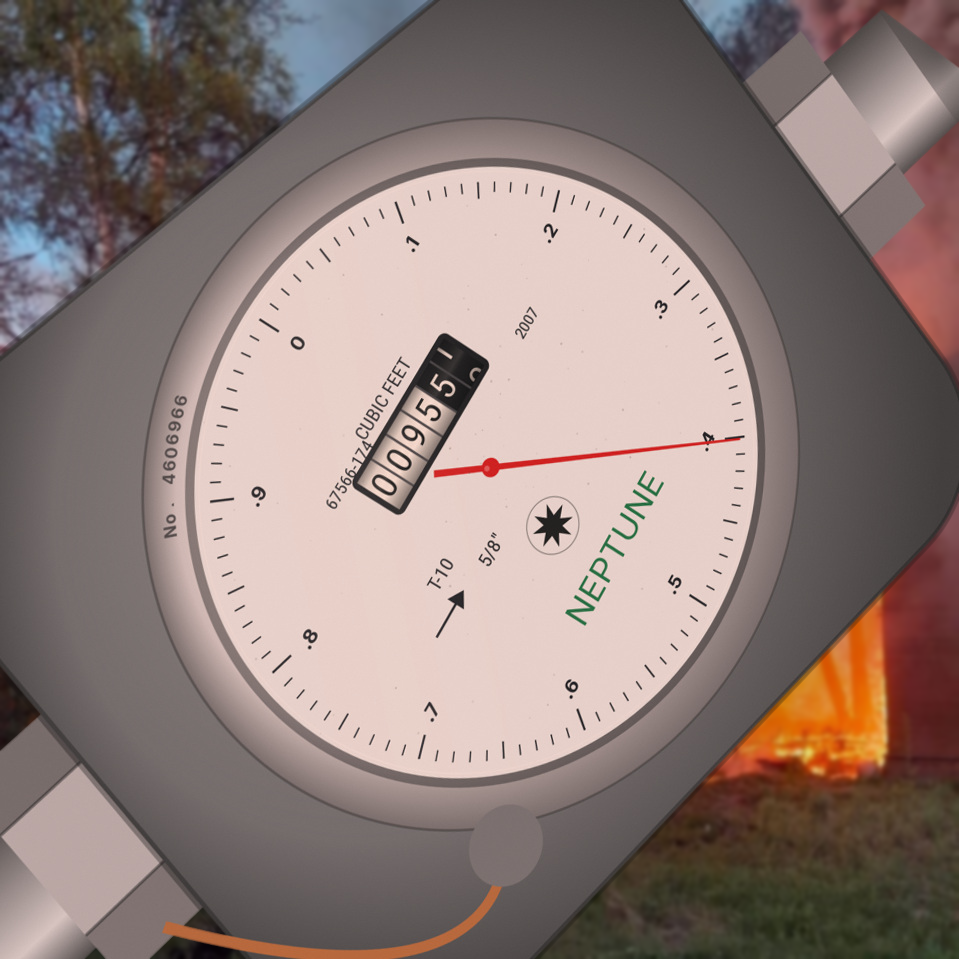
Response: 9551.40 ft³
